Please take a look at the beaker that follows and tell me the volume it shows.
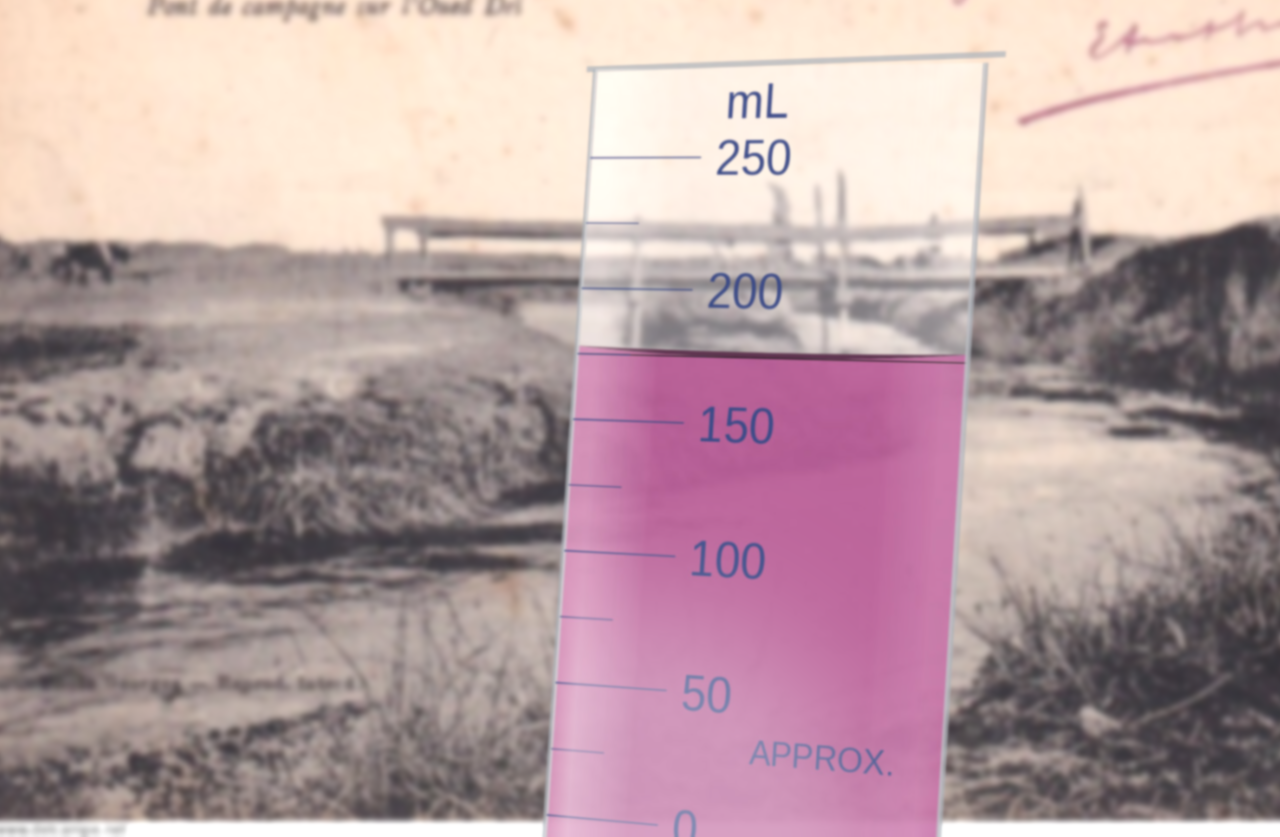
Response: 175 mL
